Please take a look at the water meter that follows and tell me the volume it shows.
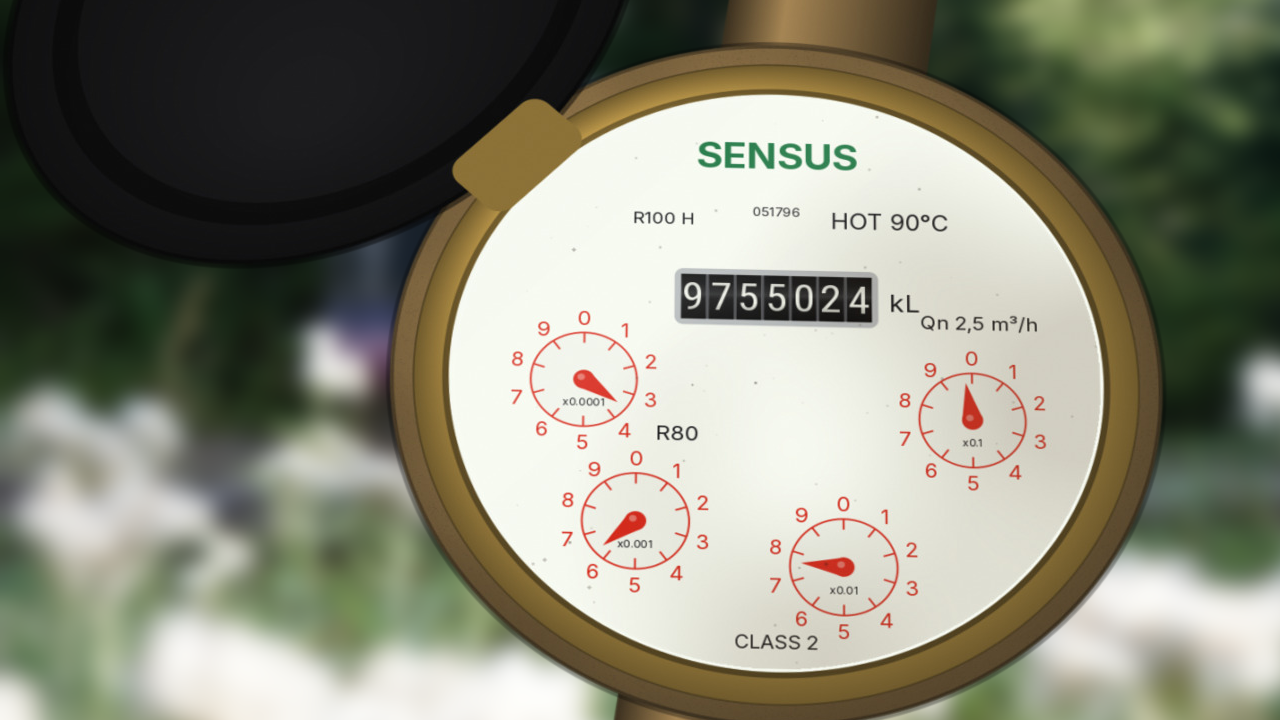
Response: 9755023.9763 kL
